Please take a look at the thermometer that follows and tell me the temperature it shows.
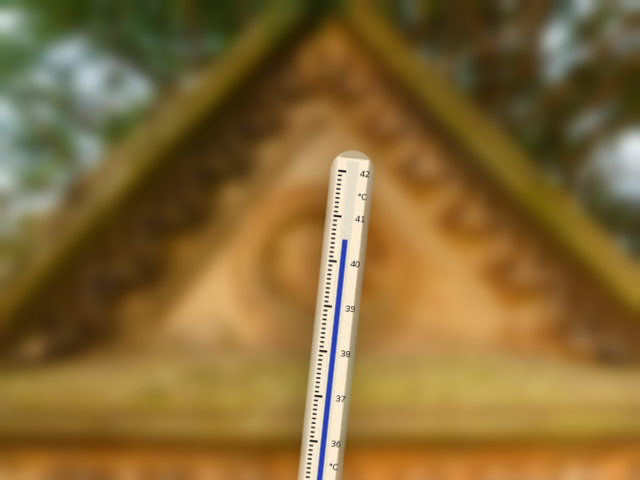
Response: 40.5 °C
